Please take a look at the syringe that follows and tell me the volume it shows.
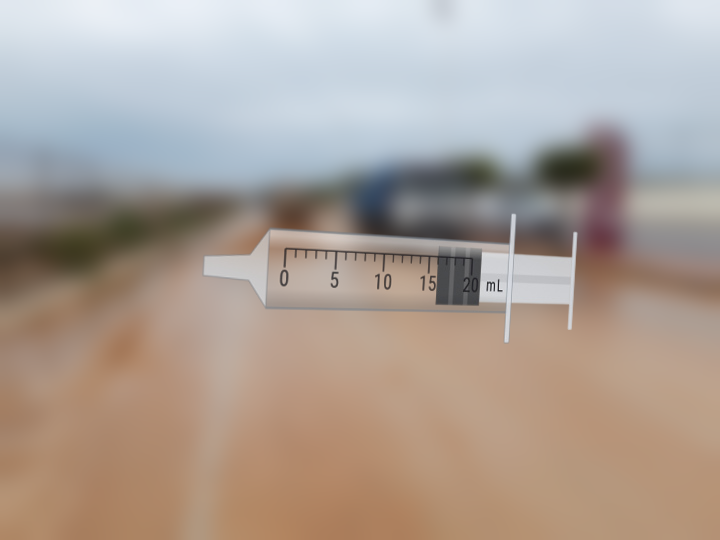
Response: 16 mL
